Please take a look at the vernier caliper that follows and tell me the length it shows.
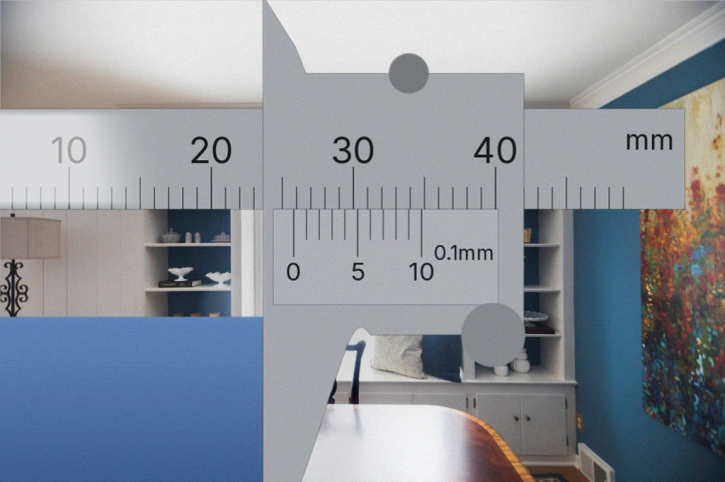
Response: 25.8 mm
